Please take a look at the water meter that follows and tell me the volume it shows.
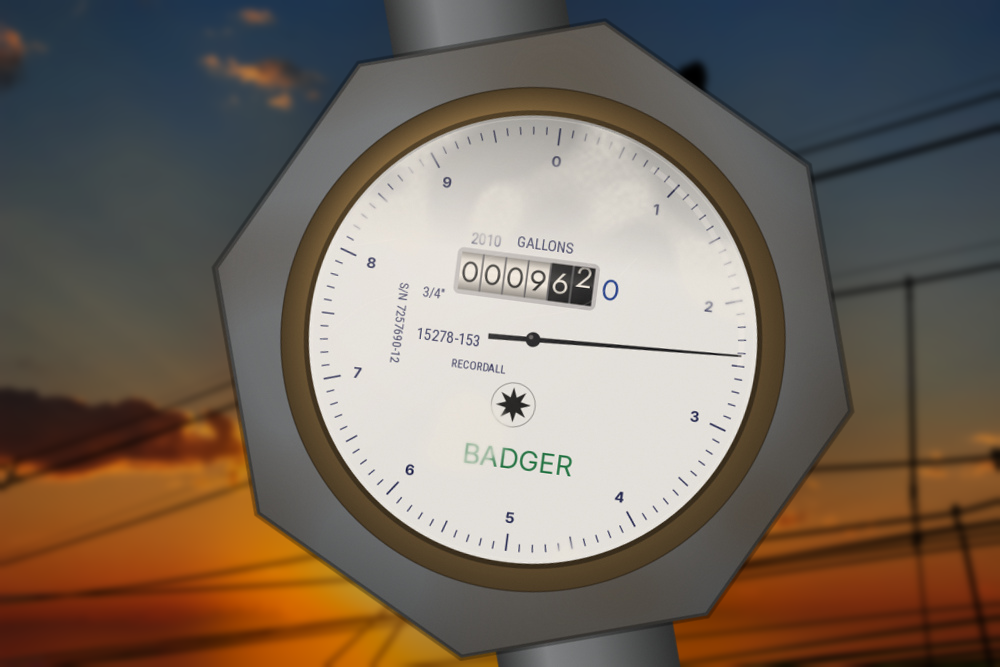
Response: 9622.4 gal
